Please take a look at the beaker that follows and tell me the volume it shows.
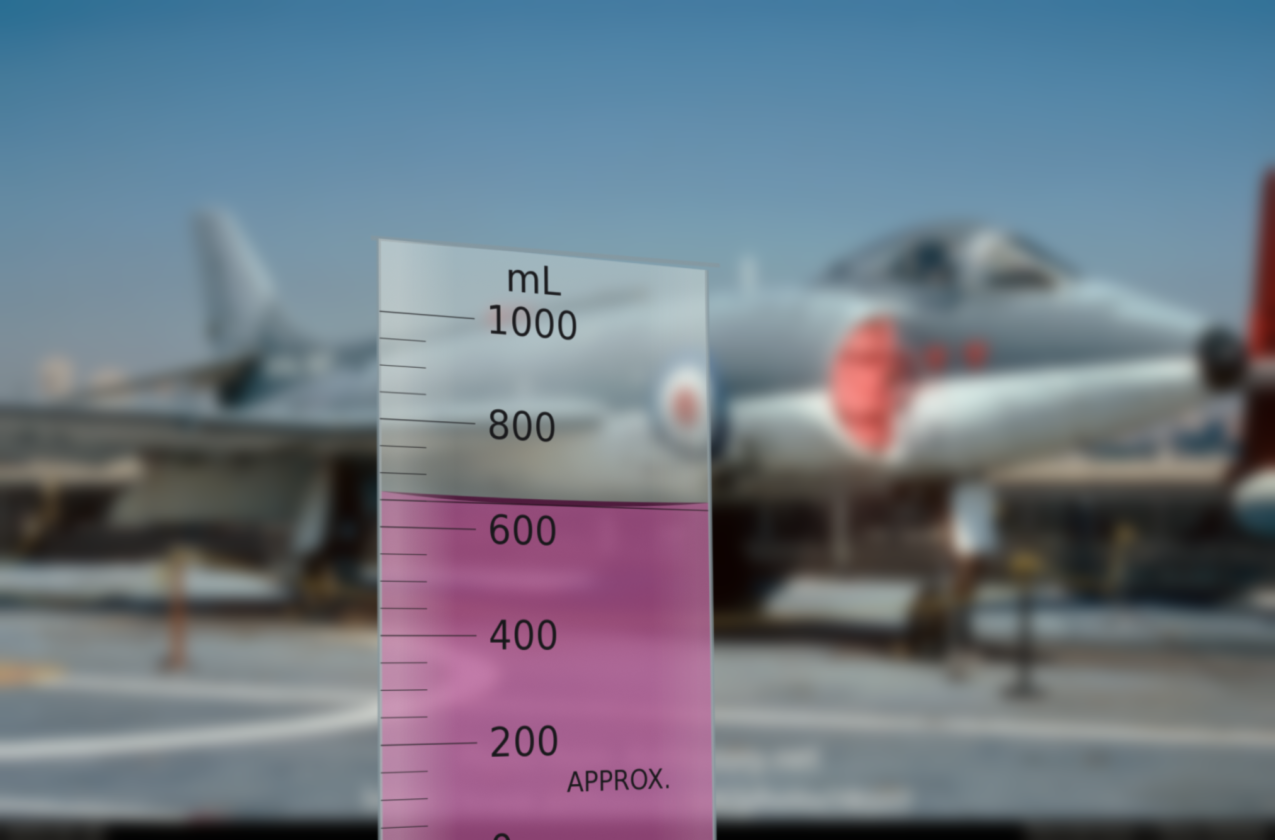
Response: 650 mL
